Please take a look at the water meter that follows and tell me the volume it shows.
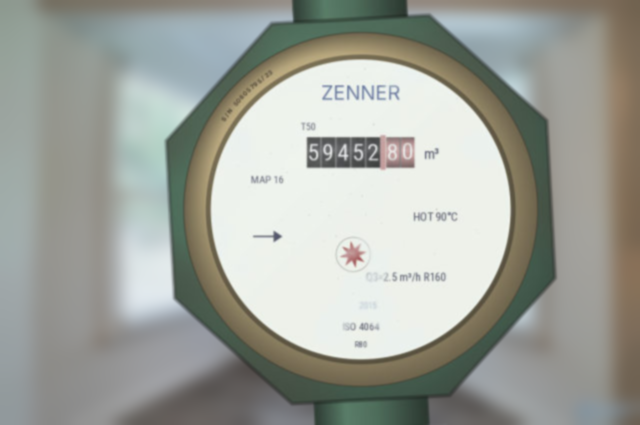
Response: 59452.80 m³
